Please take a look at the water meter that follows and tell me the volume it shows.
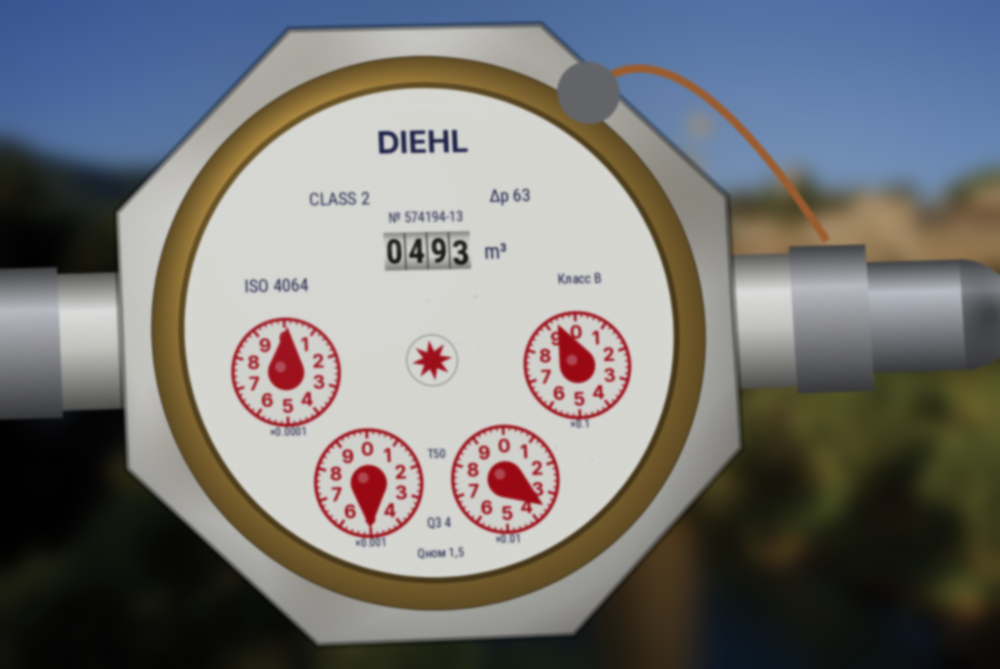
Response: 492.9350 m³
